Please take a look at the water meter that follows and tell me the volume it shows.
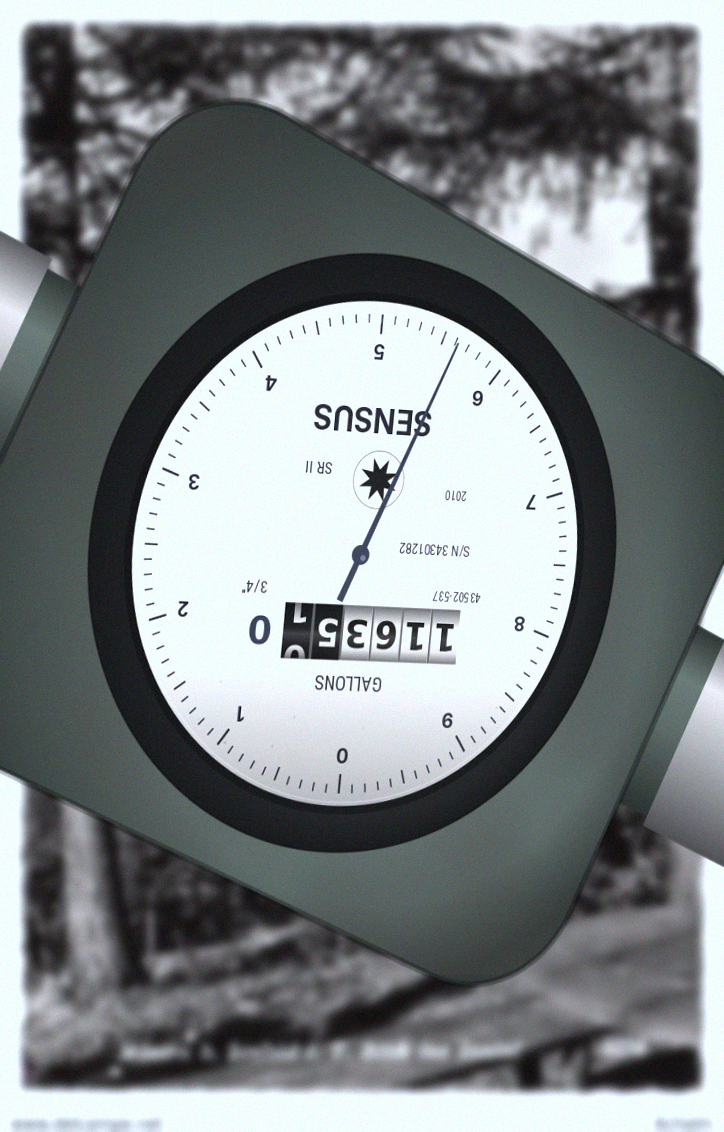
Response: 1163505.6 gal
